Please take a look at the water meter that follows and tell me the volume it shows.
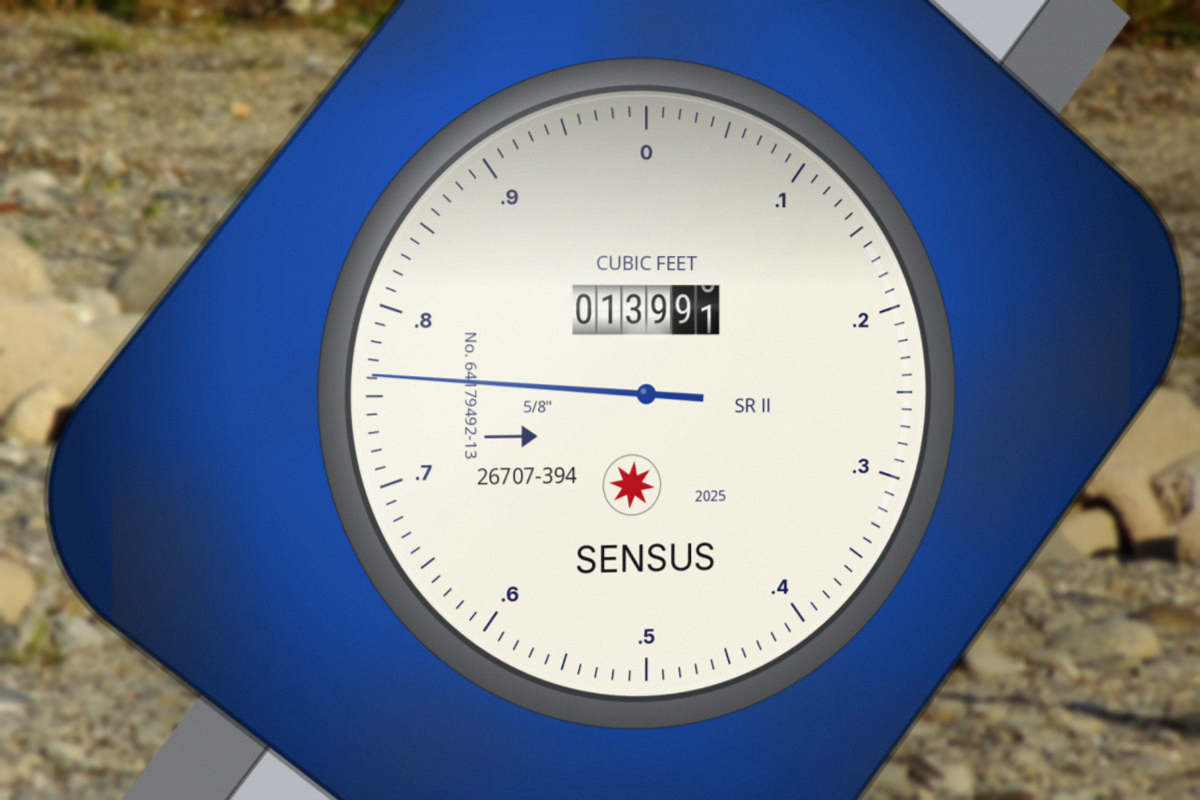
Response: 13990.76 ft³
